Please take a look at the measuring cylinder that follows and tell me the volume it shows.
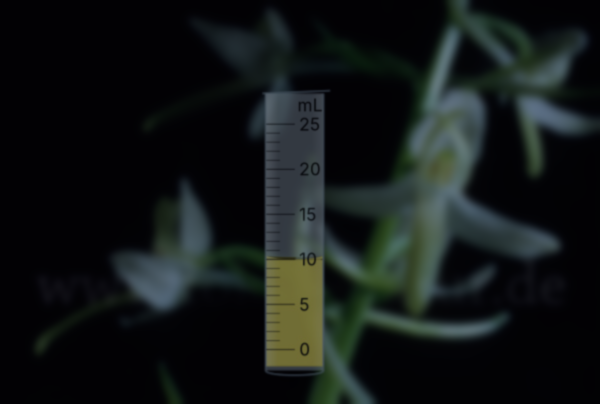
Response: 10 mL
